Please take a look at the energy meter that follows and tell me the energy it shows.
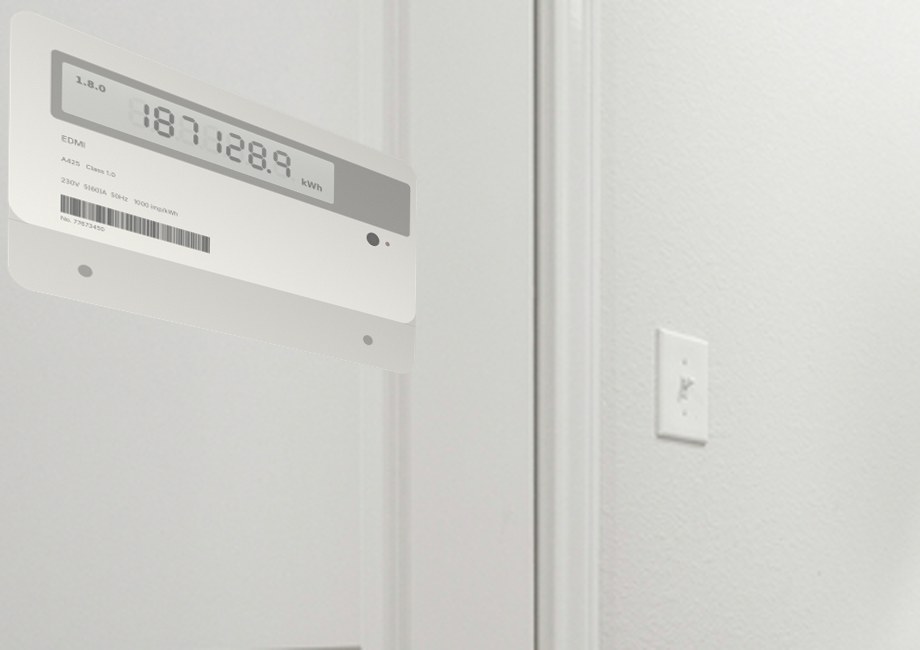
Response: 187128.9 kWh
